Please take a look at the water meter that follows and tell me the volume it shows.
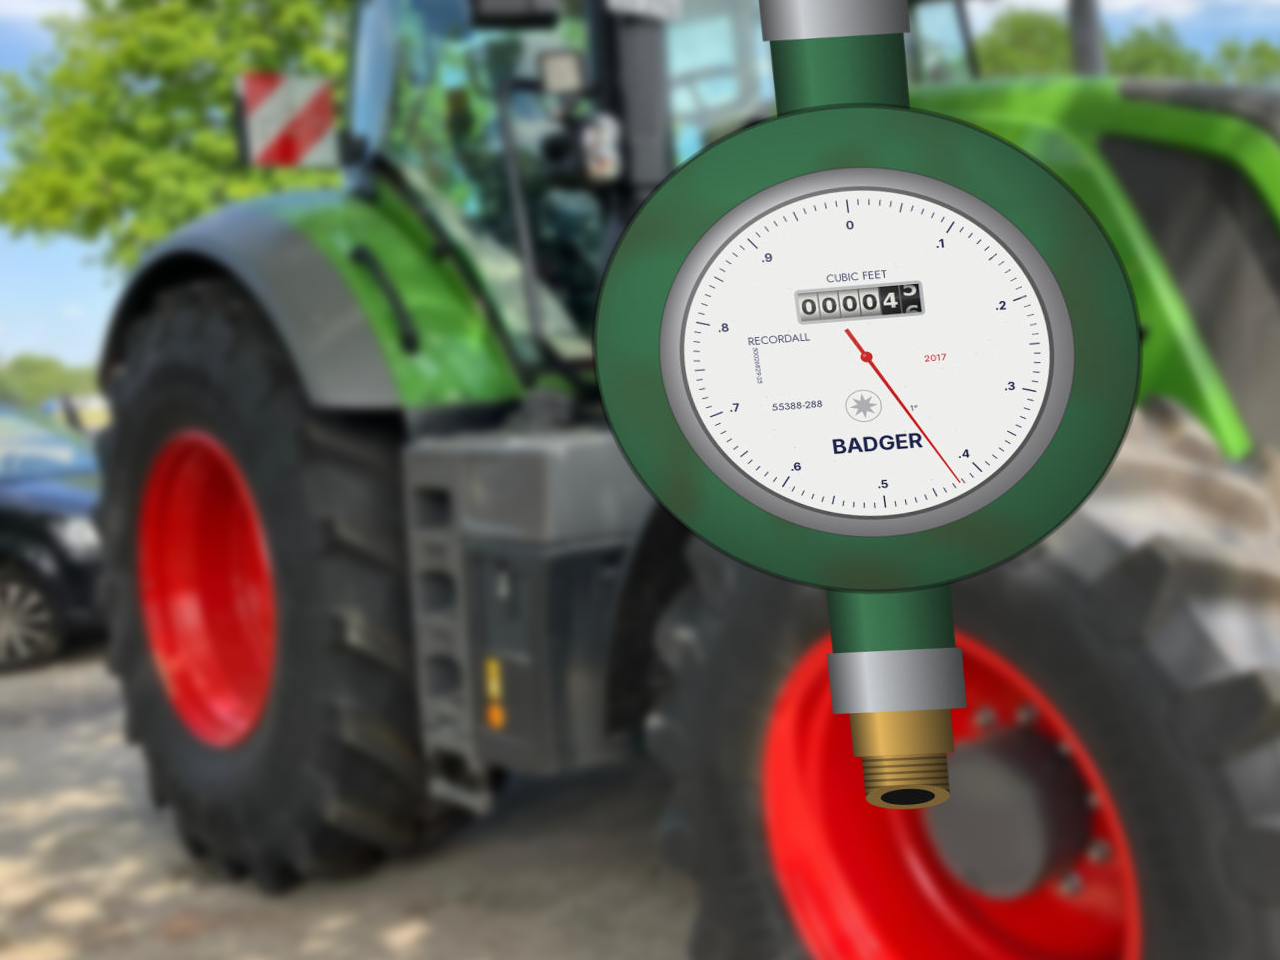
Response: 45.42 ft³
